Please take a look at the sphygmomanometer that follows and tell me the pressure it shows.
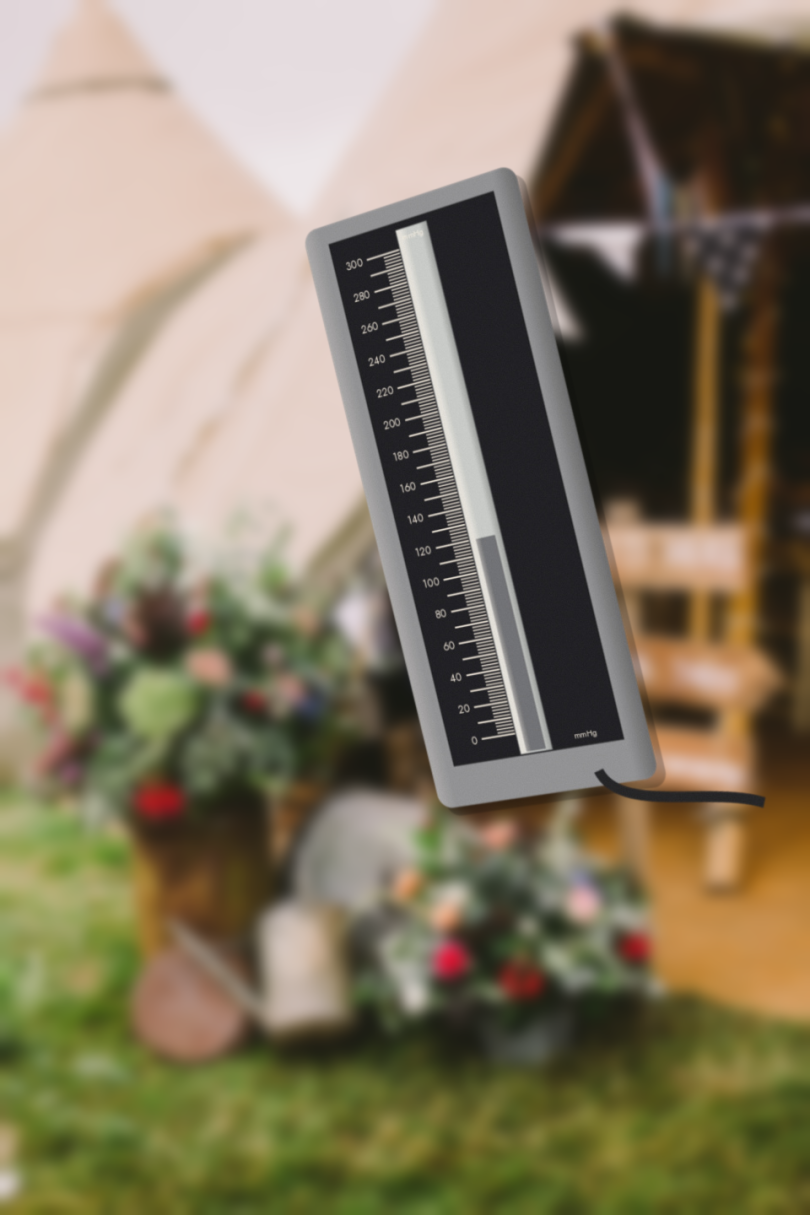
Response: 120 mmHg
